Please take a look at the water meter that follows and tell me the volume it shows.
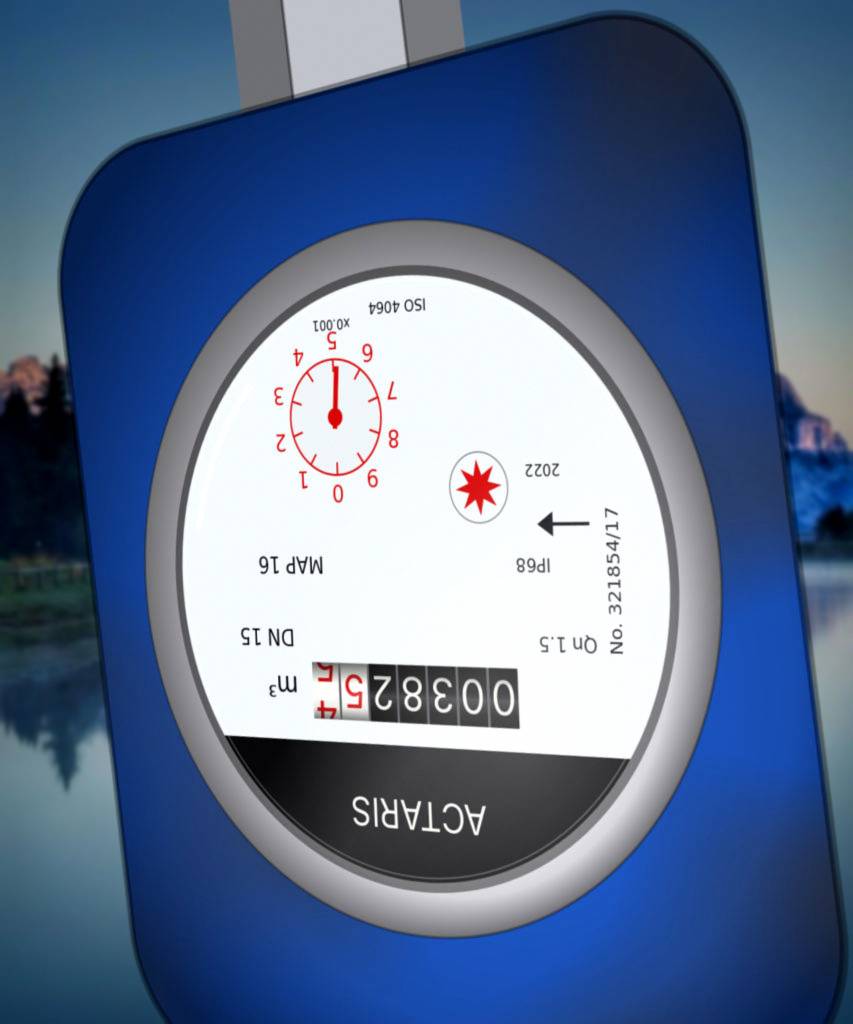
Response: 382.545 m³
